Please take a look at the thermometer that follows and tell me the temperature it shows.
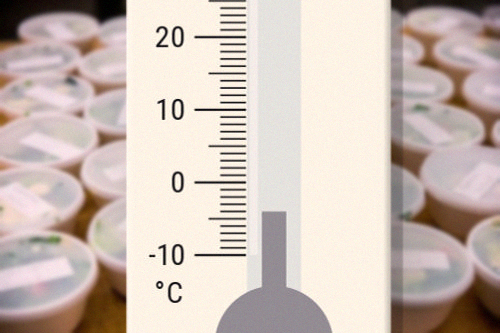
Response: -4 °C
